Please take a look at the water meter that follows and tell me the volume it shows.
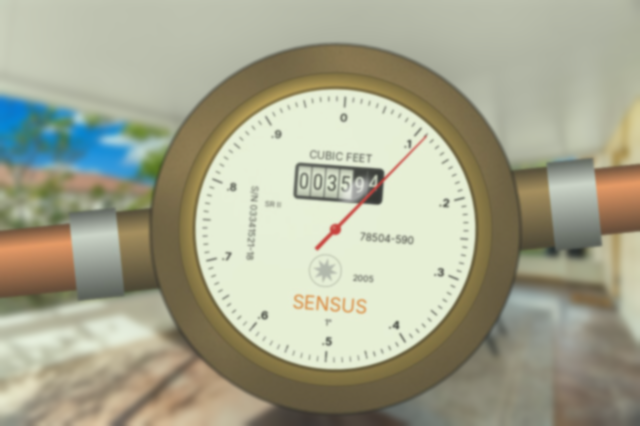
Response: 3594.11 ft³
